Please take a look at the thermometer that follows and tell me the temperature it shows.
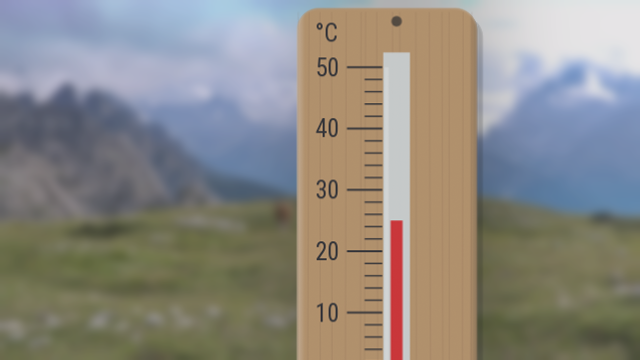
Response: 25 °C
